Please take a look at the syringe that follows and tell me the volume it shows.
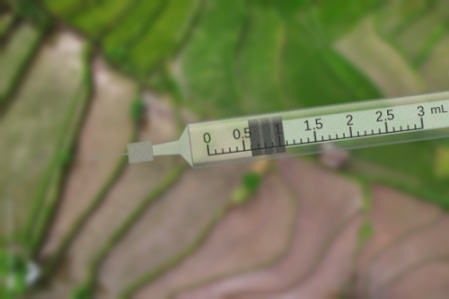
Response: 0.6 mL
